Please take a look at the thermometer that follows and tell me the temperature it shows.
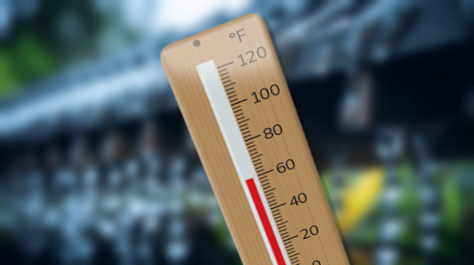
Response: 60 °F
